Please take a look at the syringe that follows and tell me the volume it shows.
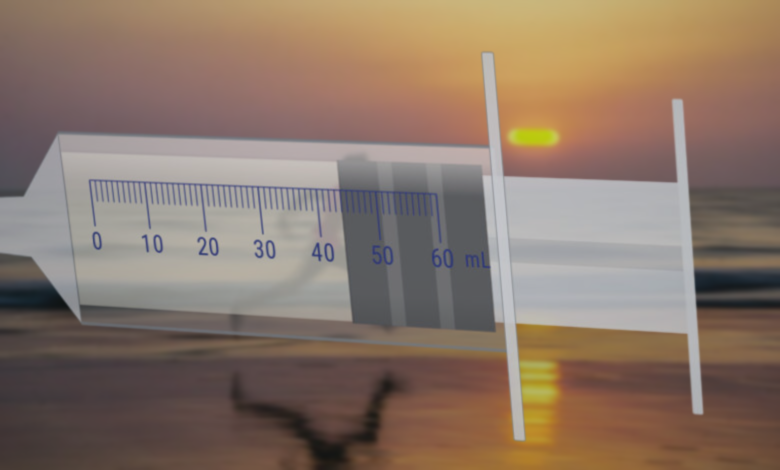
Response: 44 mL
